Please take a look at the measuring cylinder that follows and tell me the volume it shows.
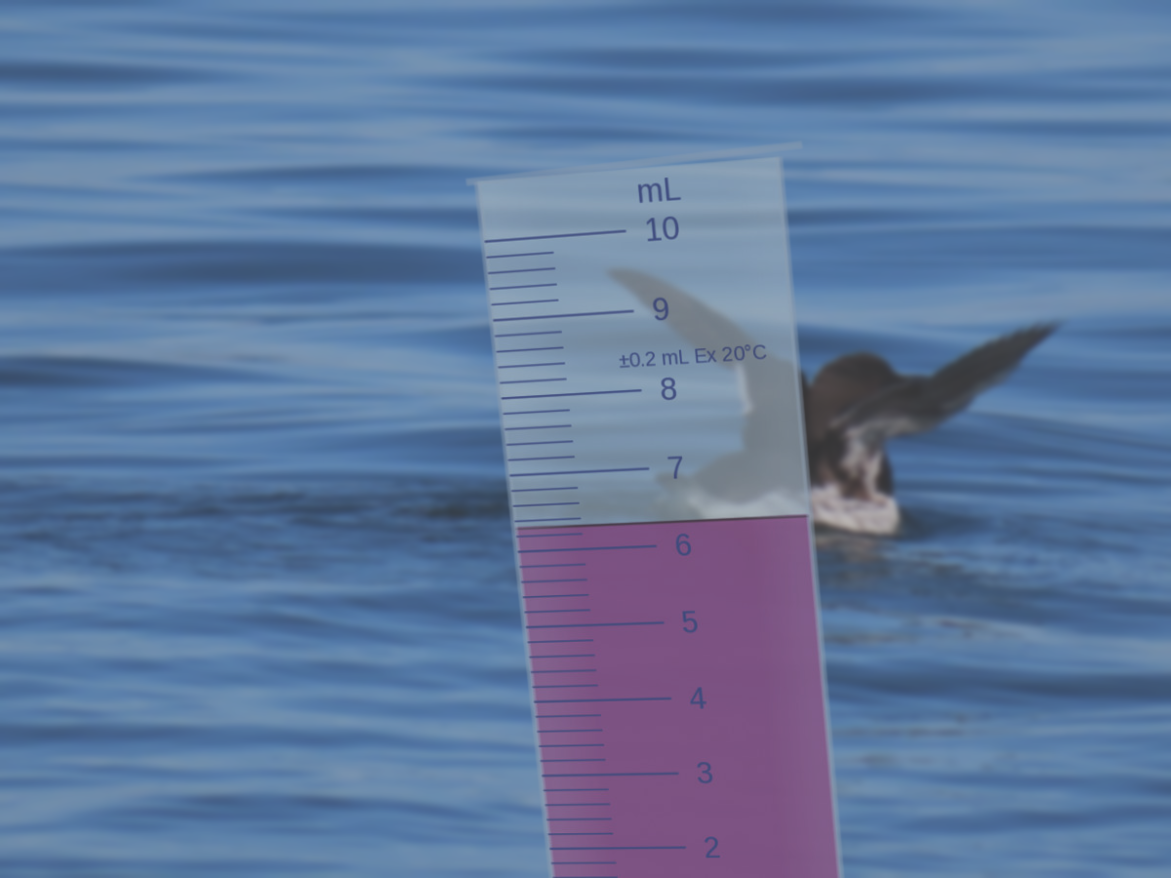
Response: 6.3 mL
